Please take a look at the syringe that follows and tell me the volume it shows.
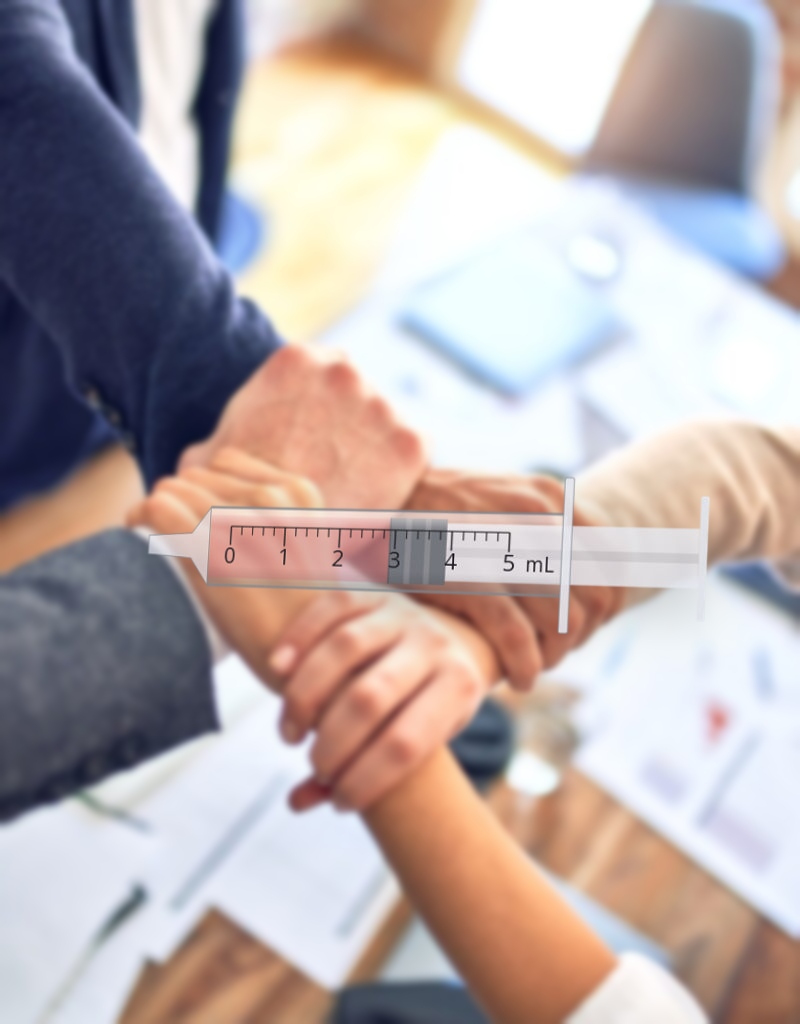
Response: 2.9 mL
